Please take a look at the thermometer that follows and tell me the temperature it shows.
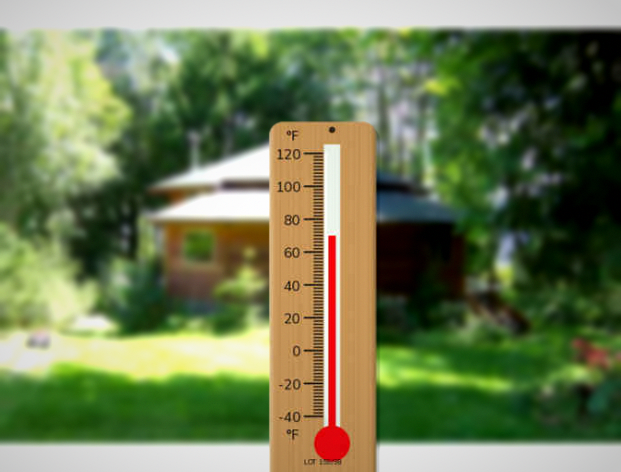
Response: 70 °F
